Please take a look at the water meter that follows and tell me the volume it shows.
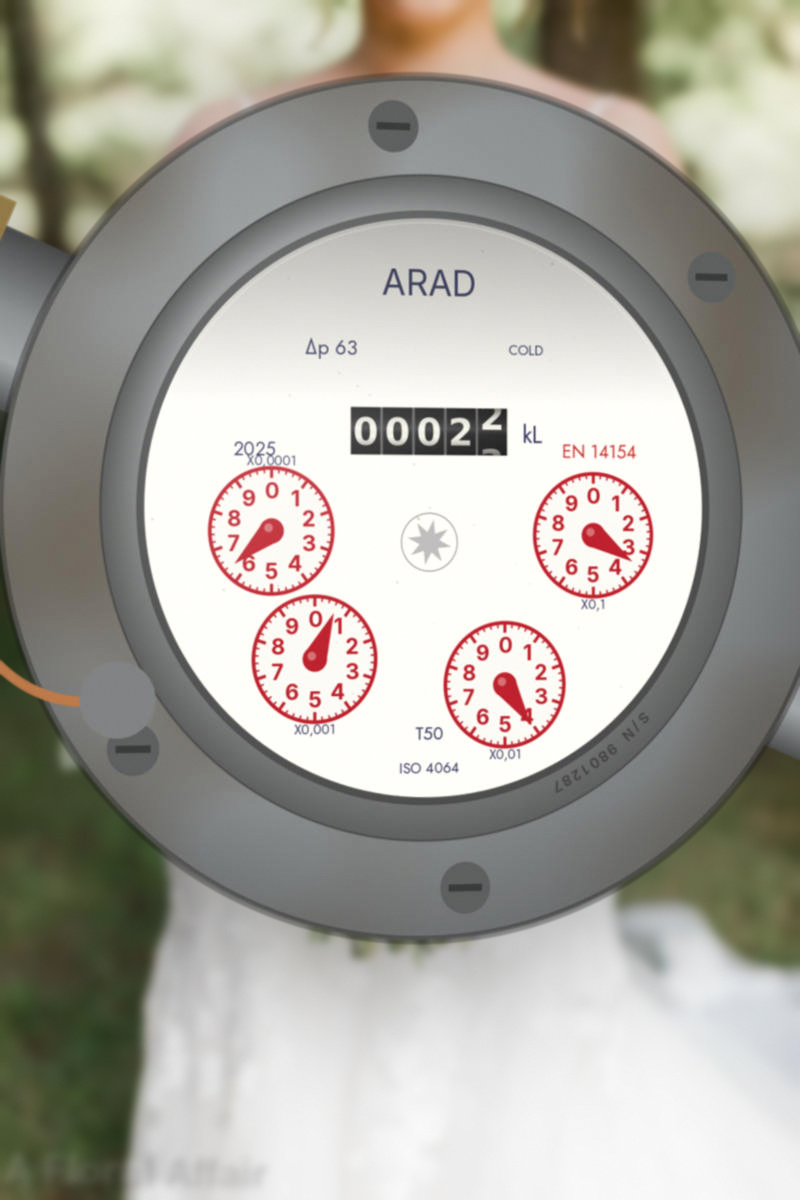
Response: 22.3406 kL
